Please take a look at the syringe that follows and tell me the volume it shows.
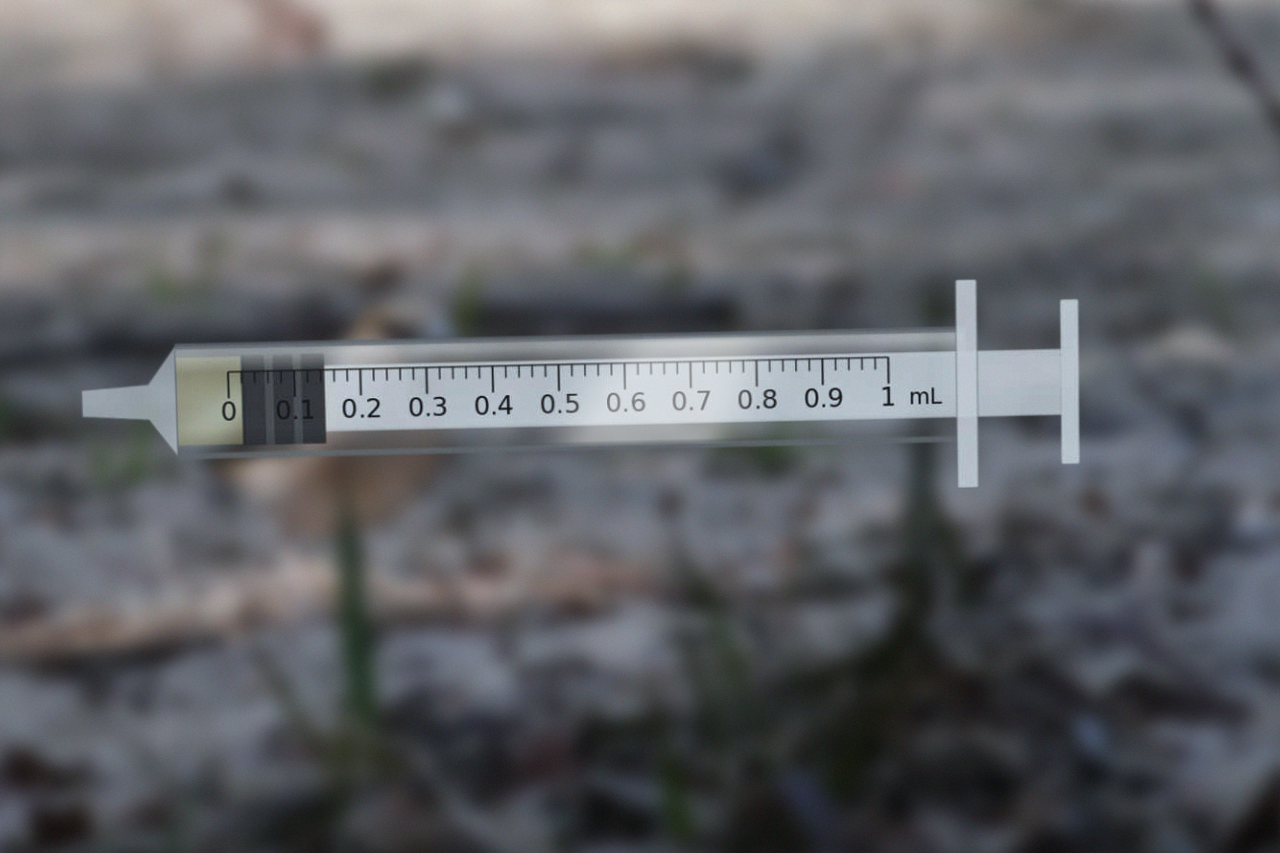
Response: 0.02 mL
